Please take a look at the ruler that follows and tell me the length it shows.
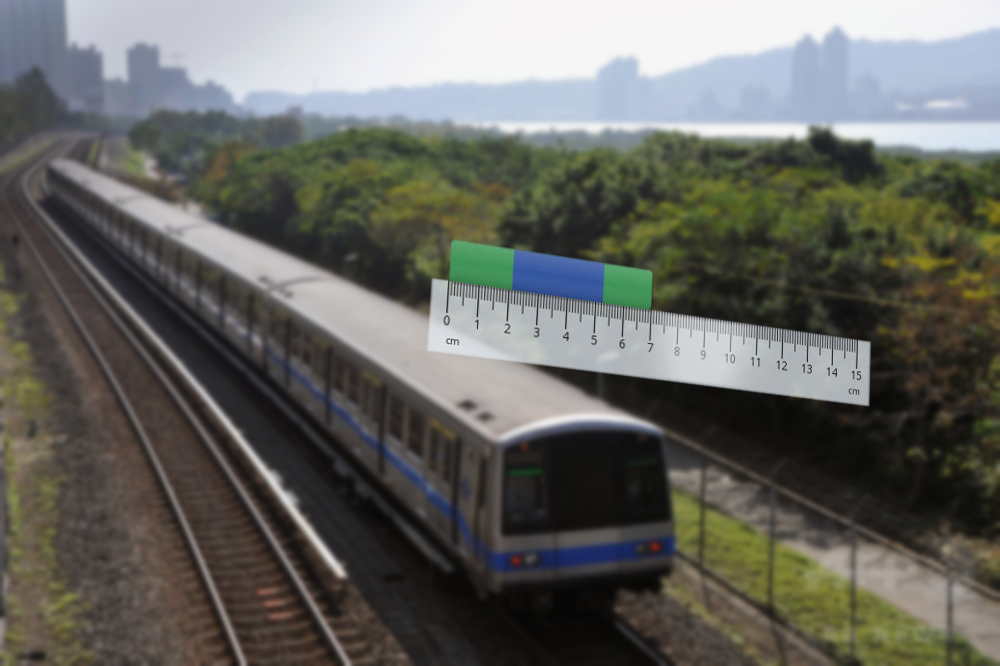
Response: 7 cm
